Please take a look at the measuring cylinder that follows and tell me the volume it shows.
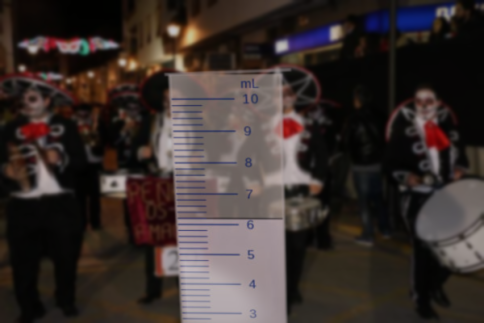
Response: 6.2 mL
